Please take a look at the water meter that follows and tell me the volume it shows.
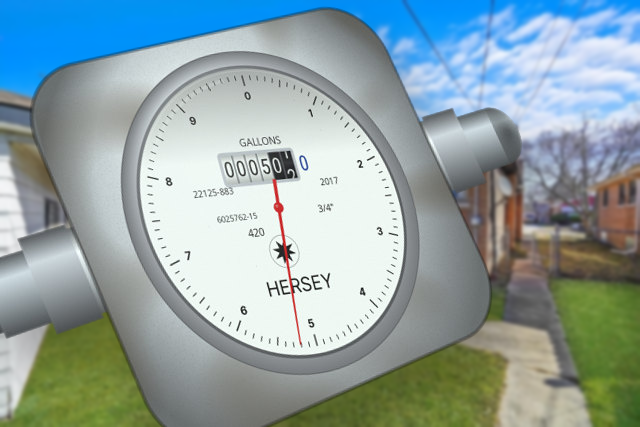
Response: 5015.2 gal
